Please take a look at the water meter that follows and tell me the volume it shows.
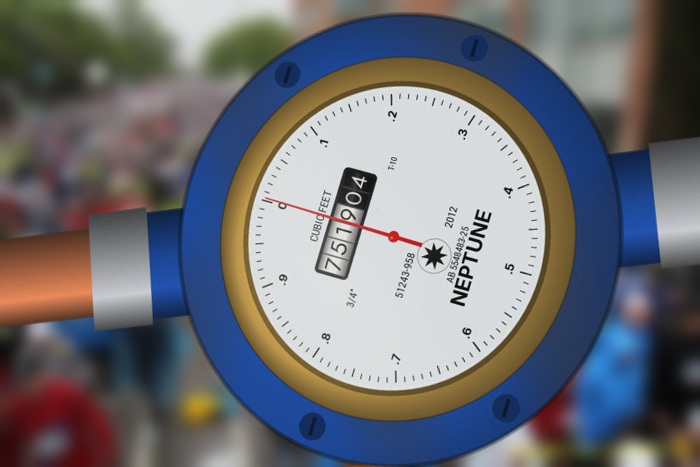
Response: 751904.00 ft³
